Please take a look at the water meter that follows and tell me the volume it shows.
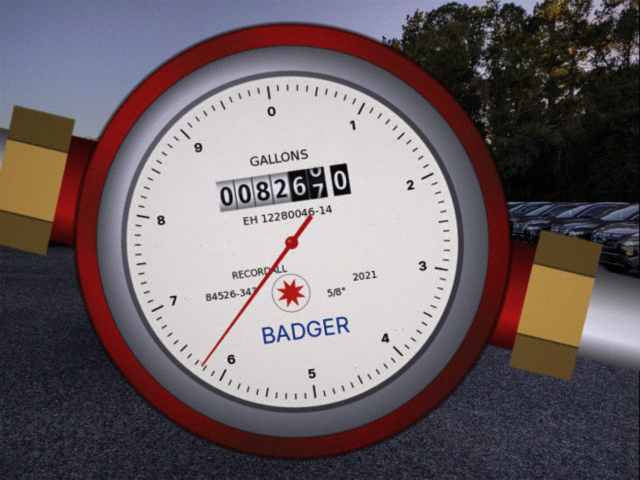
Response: 82666.2 gal
